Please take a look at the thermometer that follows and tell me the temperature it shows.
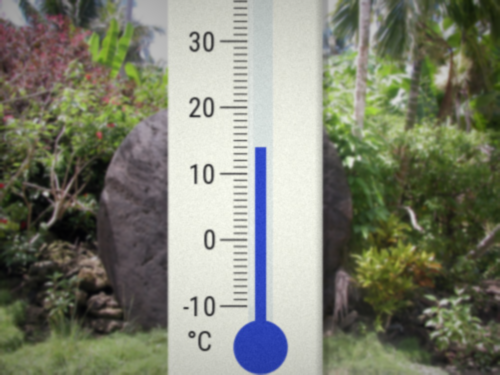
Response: 14 °C
